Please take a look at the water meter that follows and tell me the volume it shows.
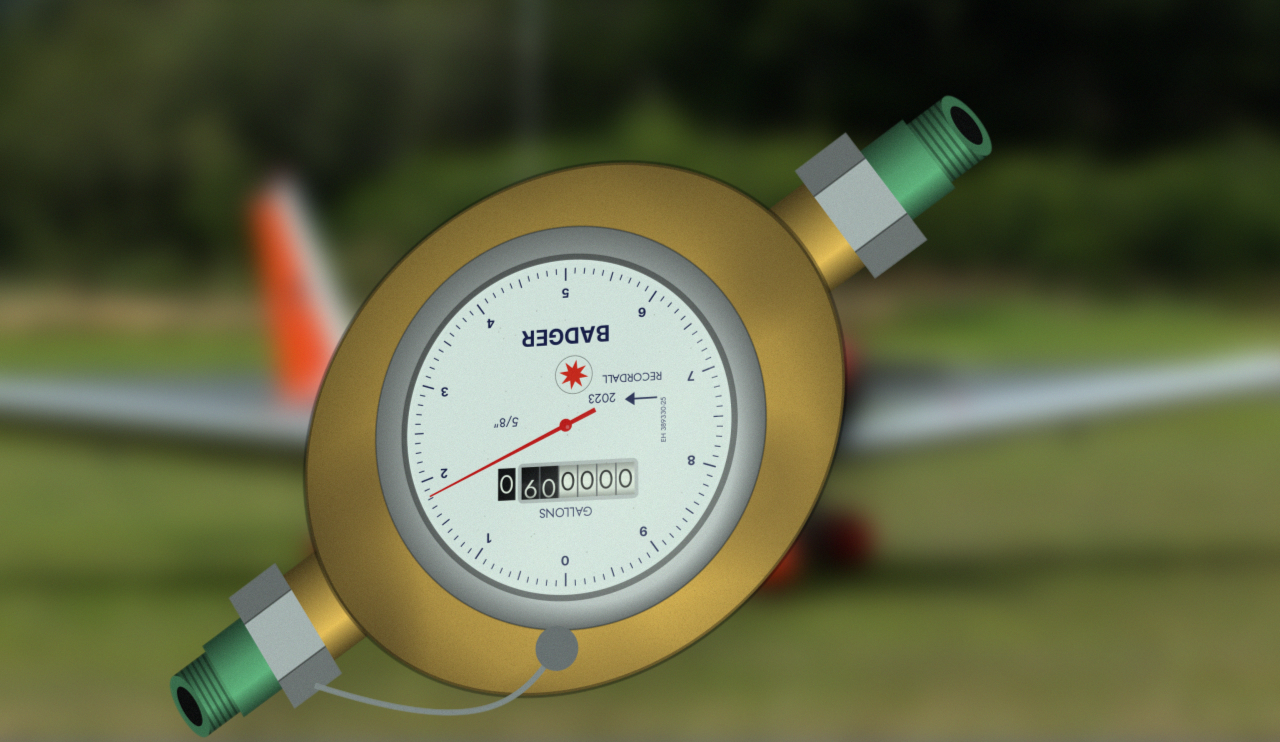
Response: 91.8 gal
